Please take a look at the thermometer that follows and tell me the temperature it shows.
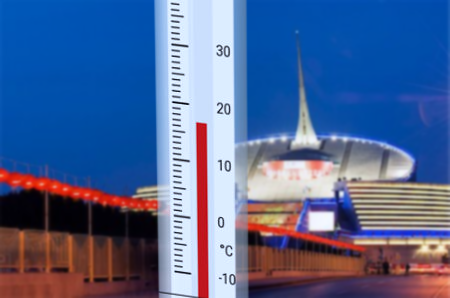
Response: 17 °C
